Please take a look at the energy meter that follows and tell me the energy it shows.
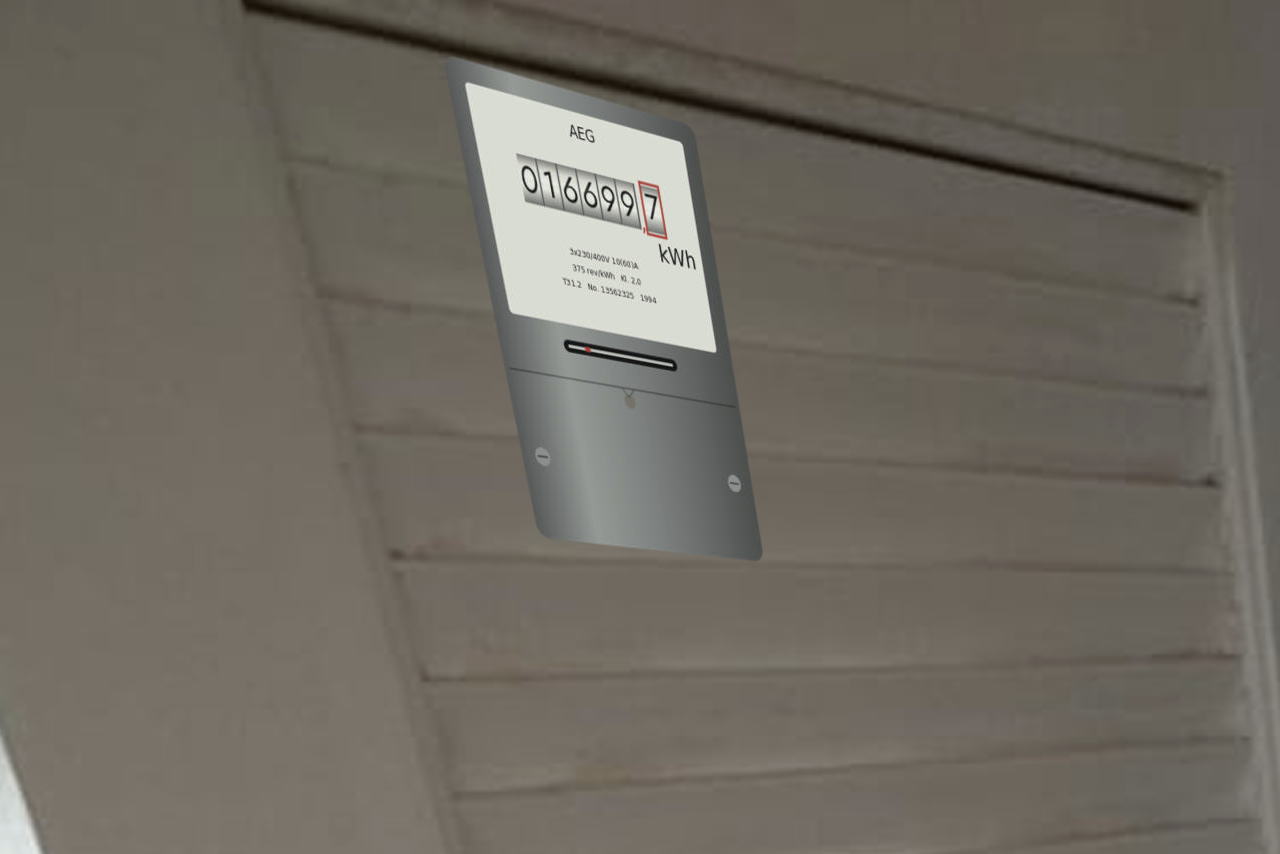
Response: 16699.7 kWh
